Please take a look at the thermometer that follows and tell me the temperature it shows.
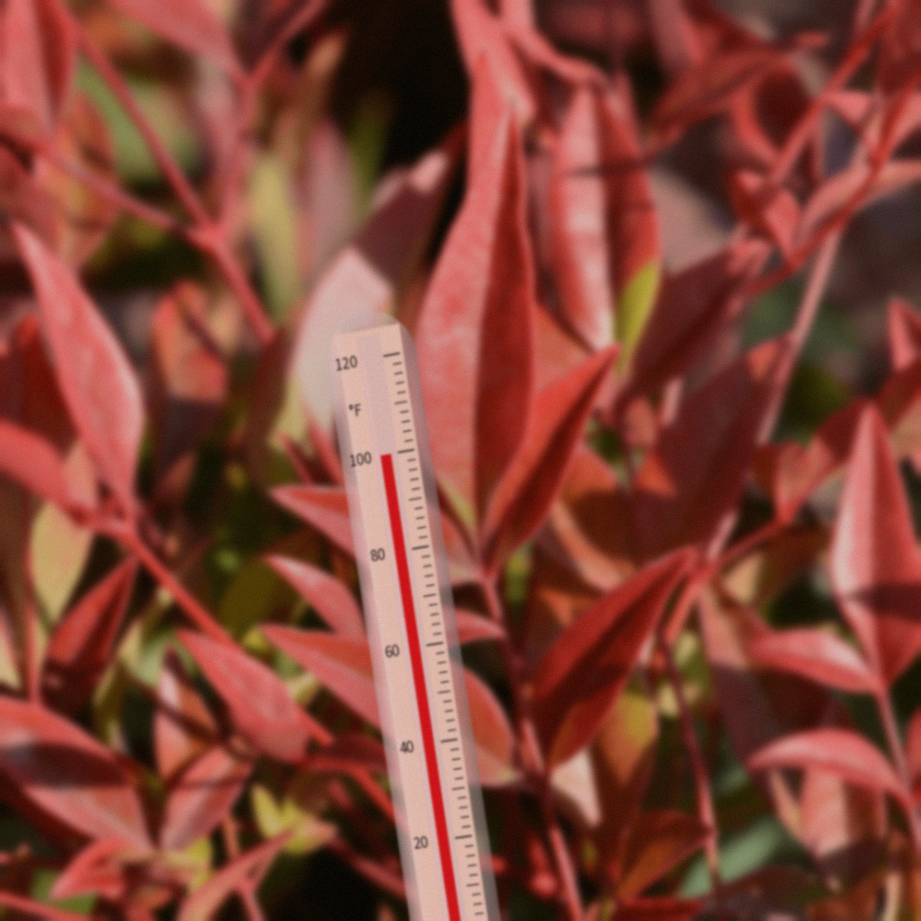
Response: 100 °F
